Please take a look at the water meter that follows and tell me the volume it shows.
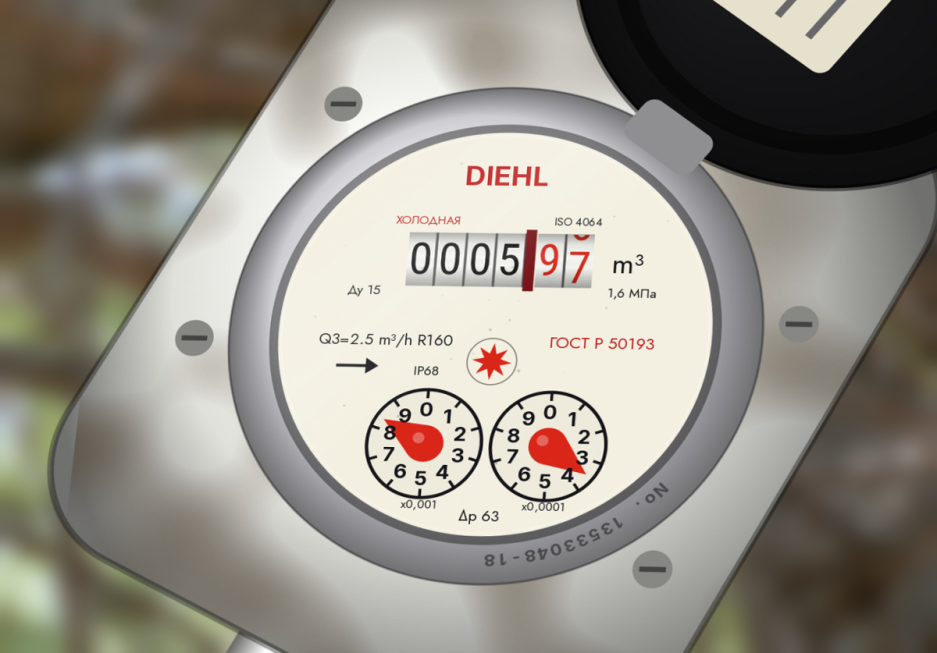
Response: 5.9683 m³
